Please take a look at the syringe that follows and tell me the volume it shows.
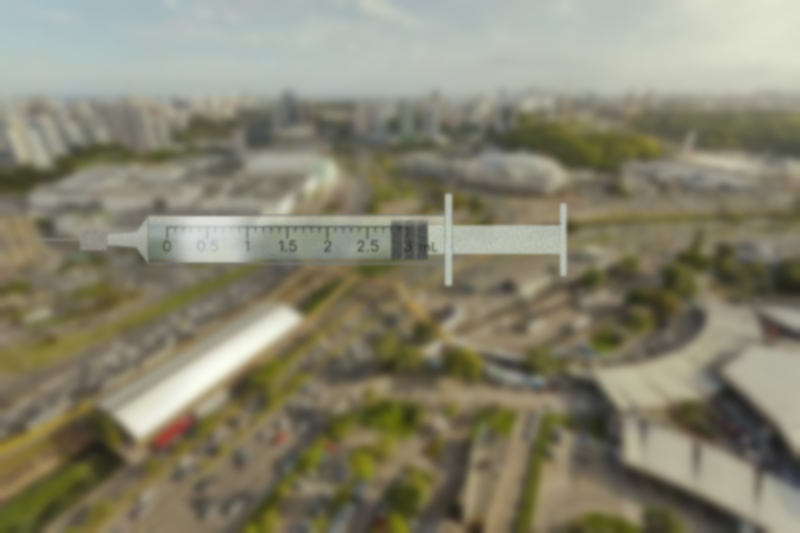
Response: 2.8 mL
